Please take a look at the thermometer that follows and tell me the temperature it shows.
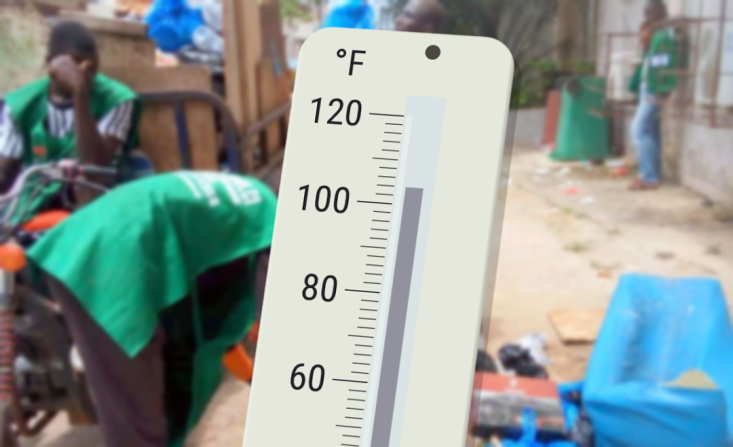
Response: 104 °F
